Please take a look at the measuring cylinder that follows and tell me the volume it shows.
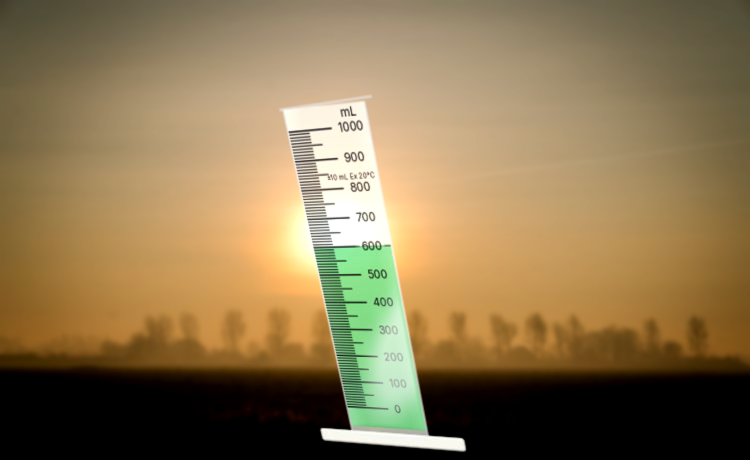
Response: 600 mL
